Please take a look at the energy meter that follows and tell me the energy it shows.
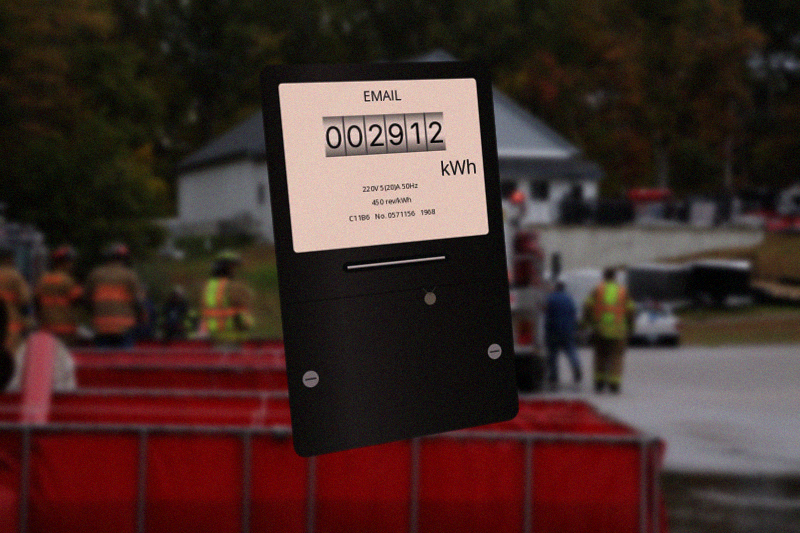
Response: 2912 kWh
